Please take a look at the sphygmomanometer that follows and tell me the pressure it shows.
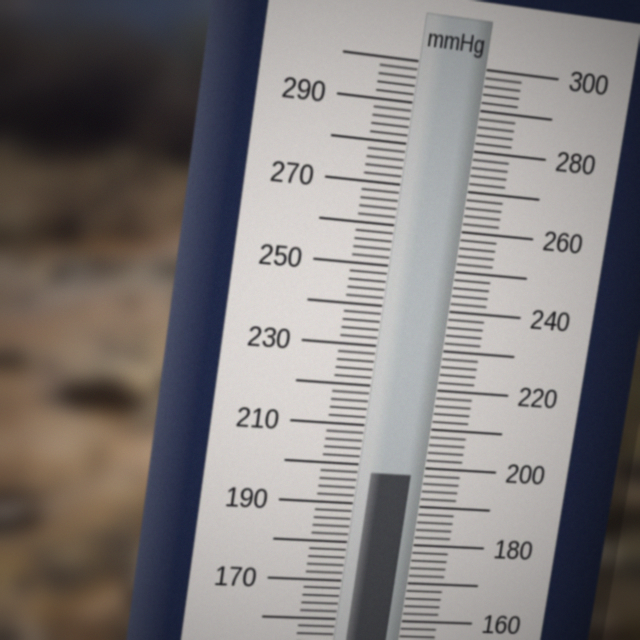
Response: 198 mmHg
